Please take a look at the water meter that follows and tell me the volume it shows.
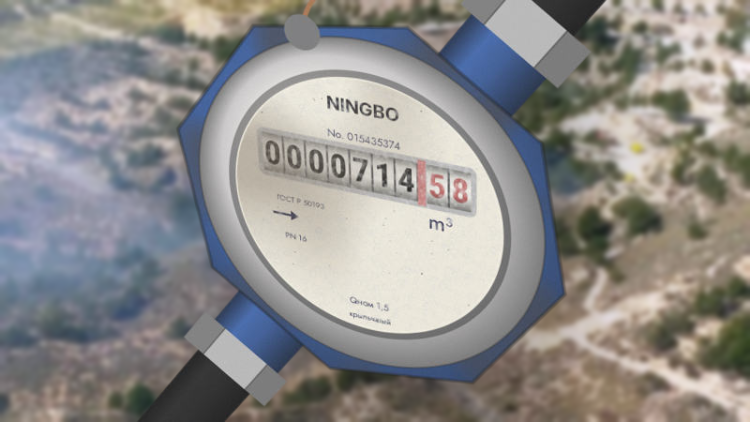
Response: 714.58 m³
